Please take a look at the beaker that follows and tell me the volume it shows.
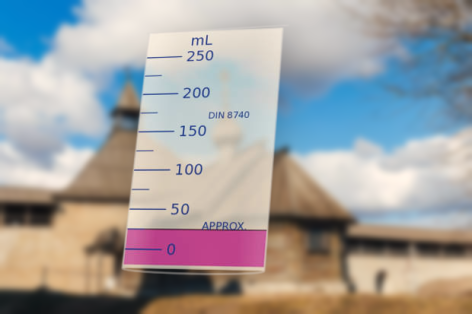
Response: 25 mL
